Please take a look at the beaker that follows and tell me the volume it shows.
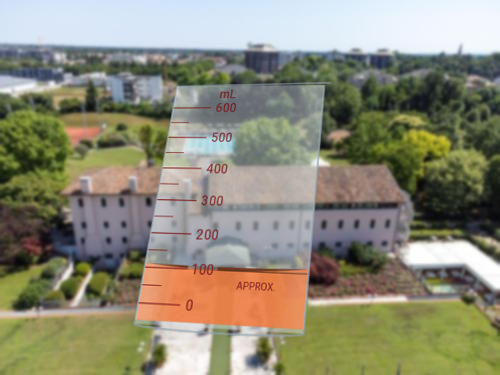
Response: 100 mL
